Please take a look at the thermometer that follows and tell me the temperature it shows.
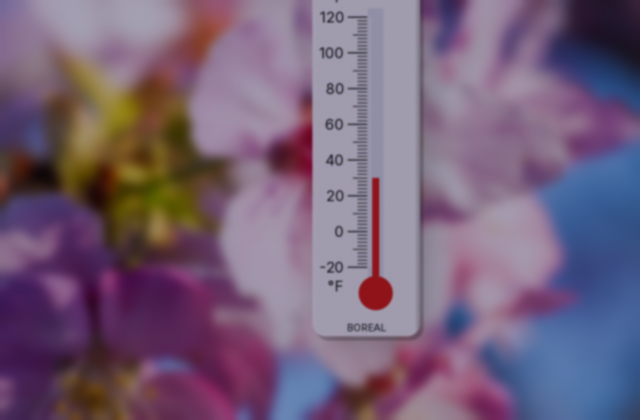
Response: 30 °F
